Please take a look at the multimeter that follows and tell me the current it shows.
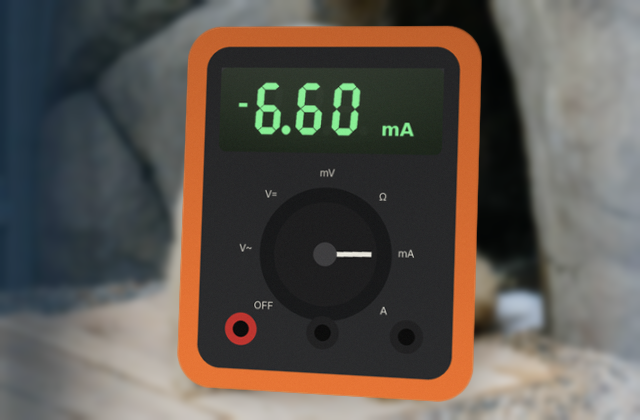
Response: -6.60 mA
